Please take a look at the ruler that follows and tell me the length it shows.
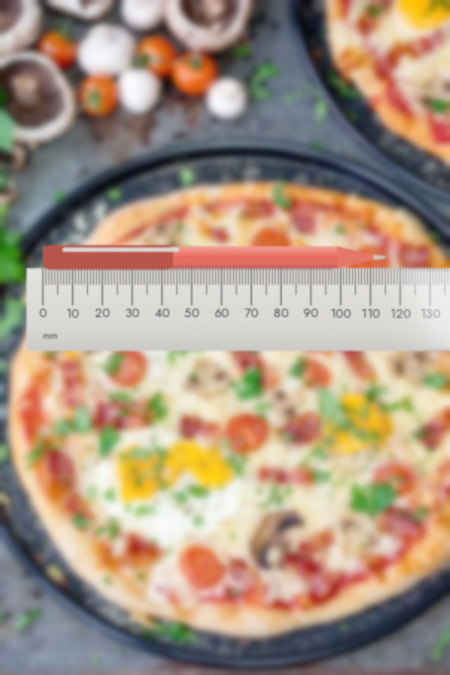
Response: 115 mm
